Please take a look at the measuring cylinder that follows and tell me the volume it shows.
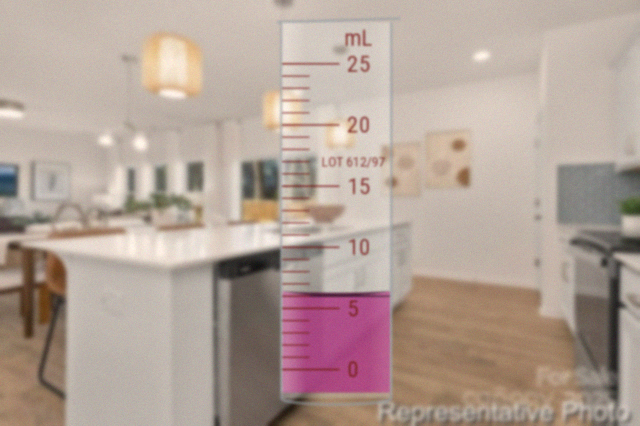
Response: 6 mL
